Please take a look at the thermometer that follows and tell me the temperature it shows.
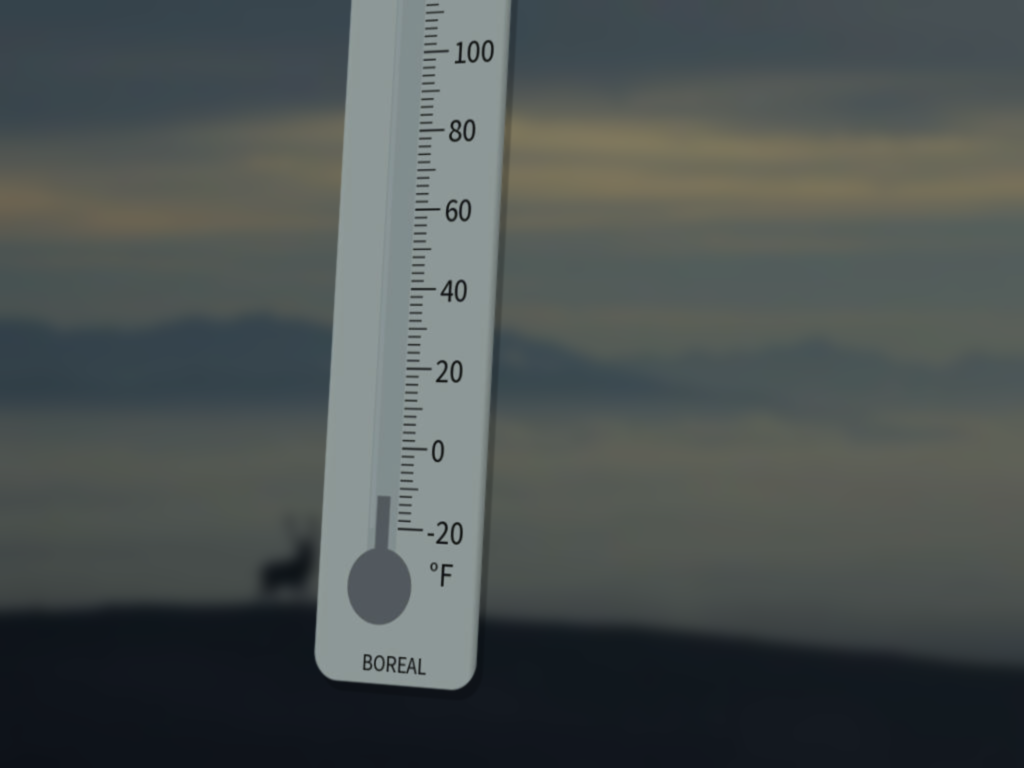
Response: -12 °F
